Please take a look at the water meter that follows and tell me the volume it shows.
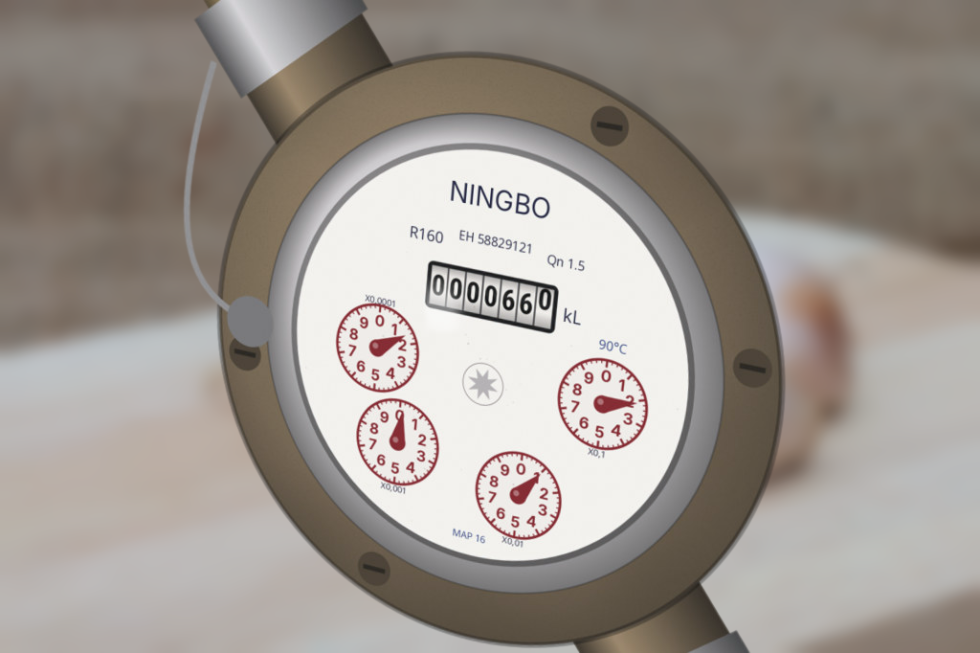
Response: 660.2101 kL
